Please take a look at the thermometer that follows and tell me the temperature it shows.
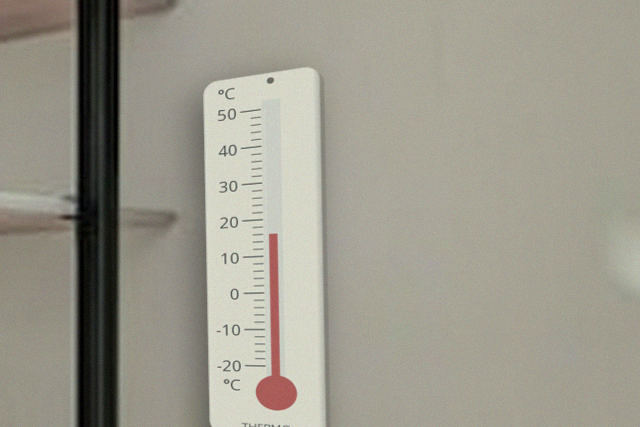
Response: 16 °C
